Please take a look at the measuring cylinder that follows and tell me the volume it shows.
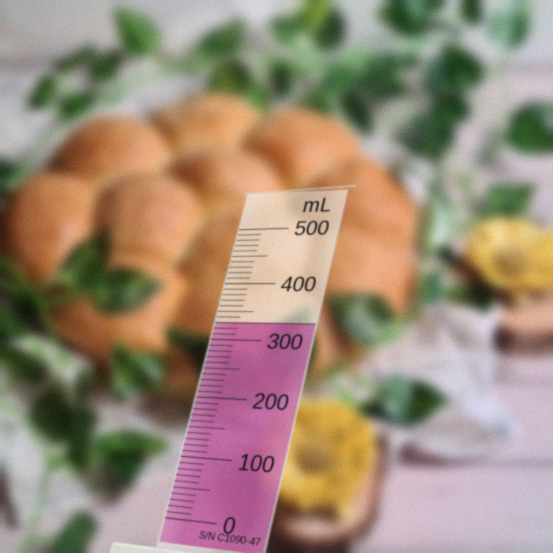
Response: 330 mL
